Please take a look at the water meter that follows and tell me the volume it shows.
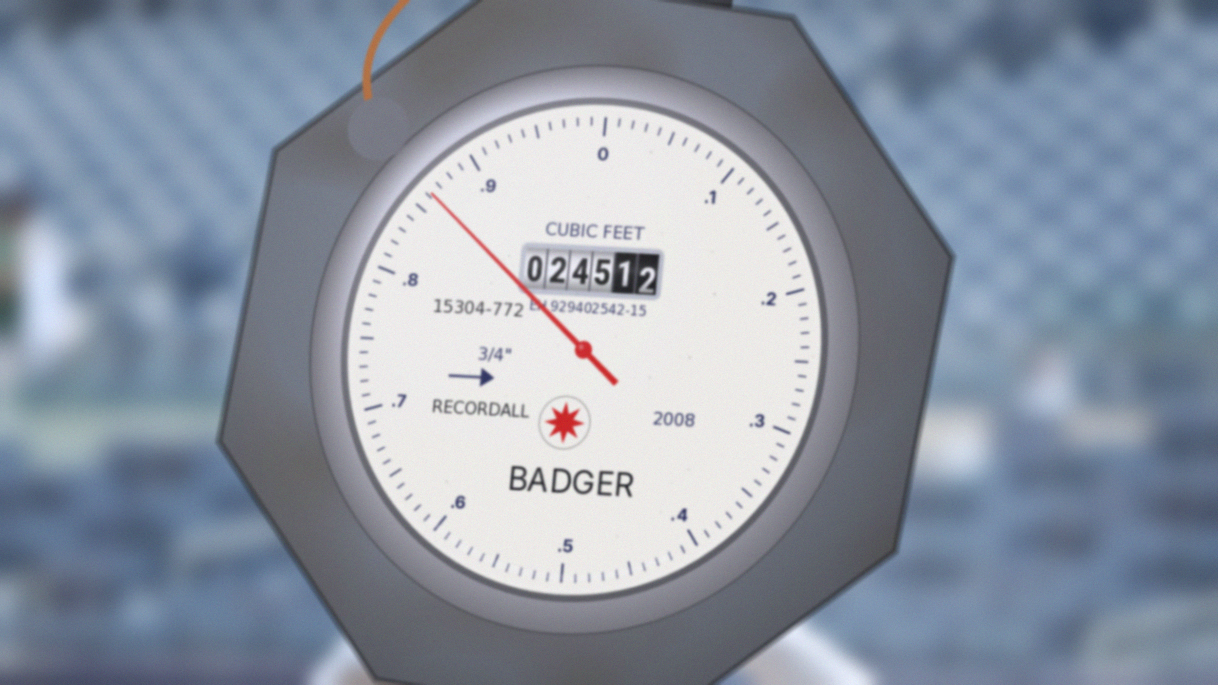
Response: 24511.86 ft³
